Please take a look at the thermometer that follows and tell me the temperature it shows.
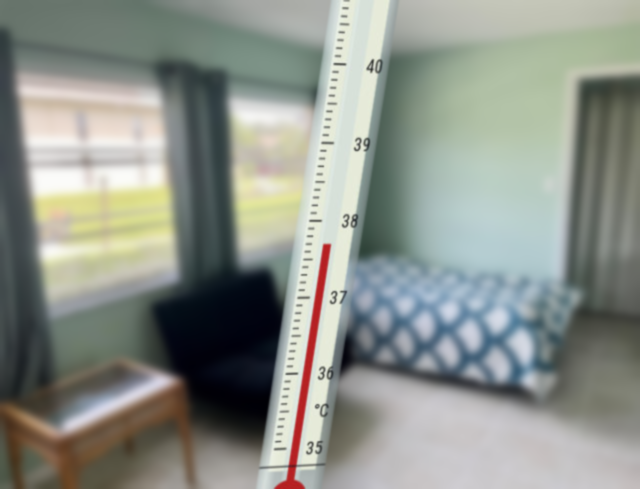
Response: 37.7 °C
